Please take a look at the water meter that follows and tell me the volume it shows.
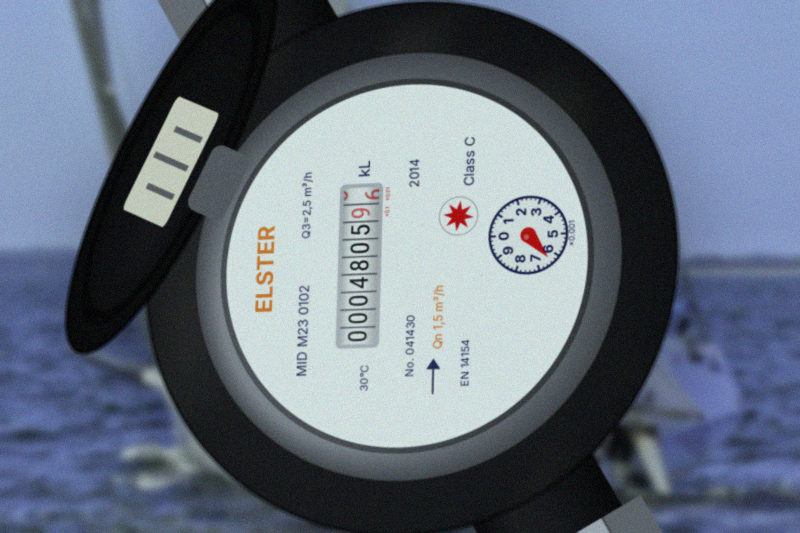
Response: 4805.956 kL
